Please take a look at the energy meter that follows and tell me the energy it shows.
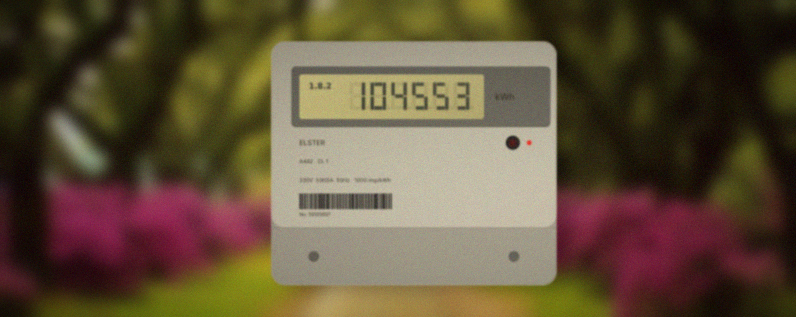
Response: 104553 kWh
